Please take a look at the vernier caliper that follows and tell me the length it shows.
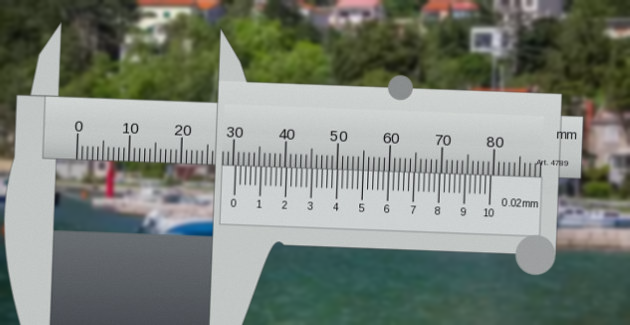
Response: 30.5 mm
